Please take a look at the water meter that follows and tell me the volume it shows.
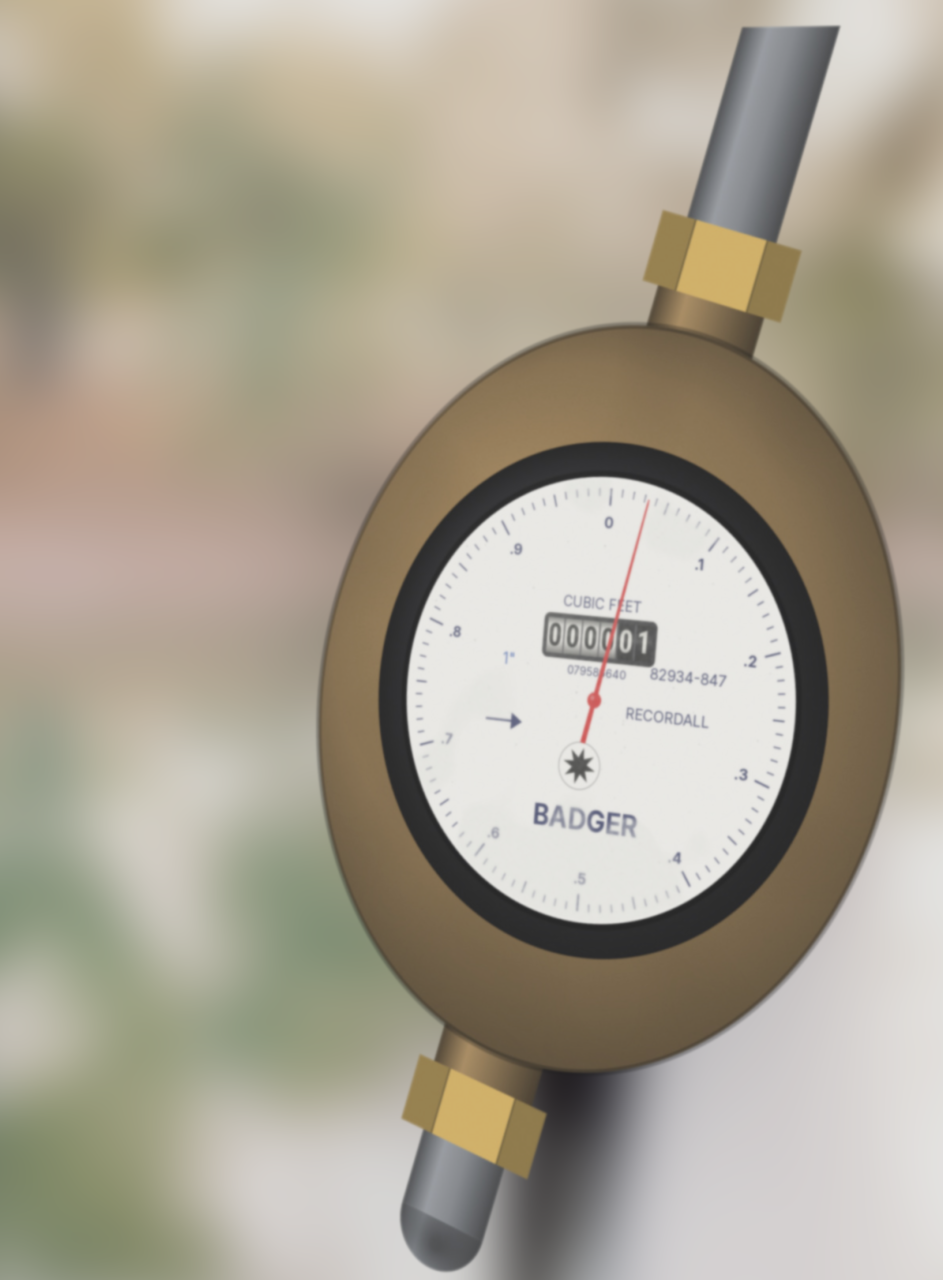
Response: 1.03 ft³
